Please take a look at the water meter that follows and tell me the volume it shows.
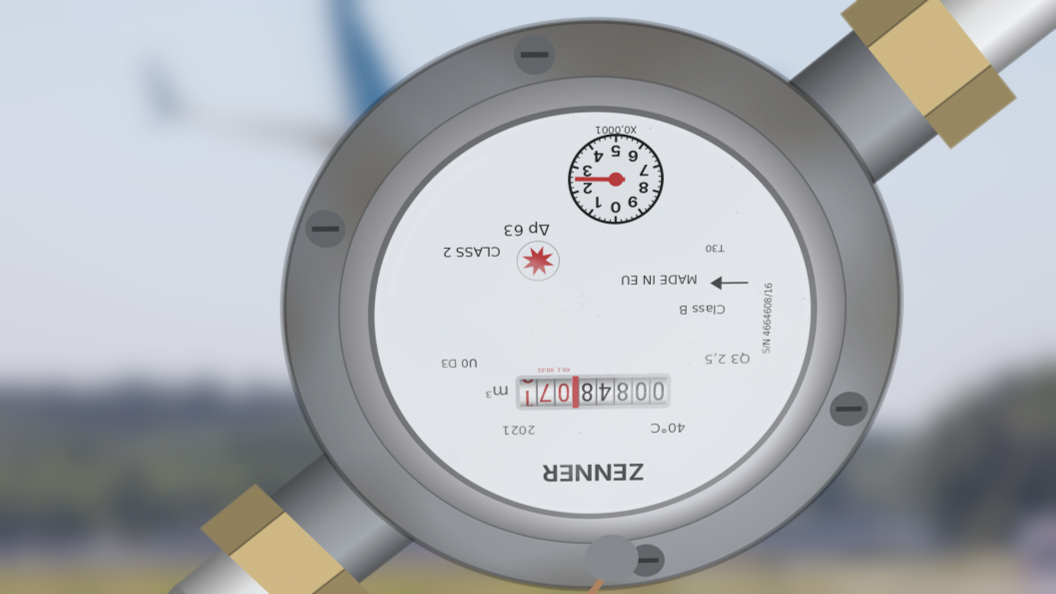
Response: 848.0712 m³
